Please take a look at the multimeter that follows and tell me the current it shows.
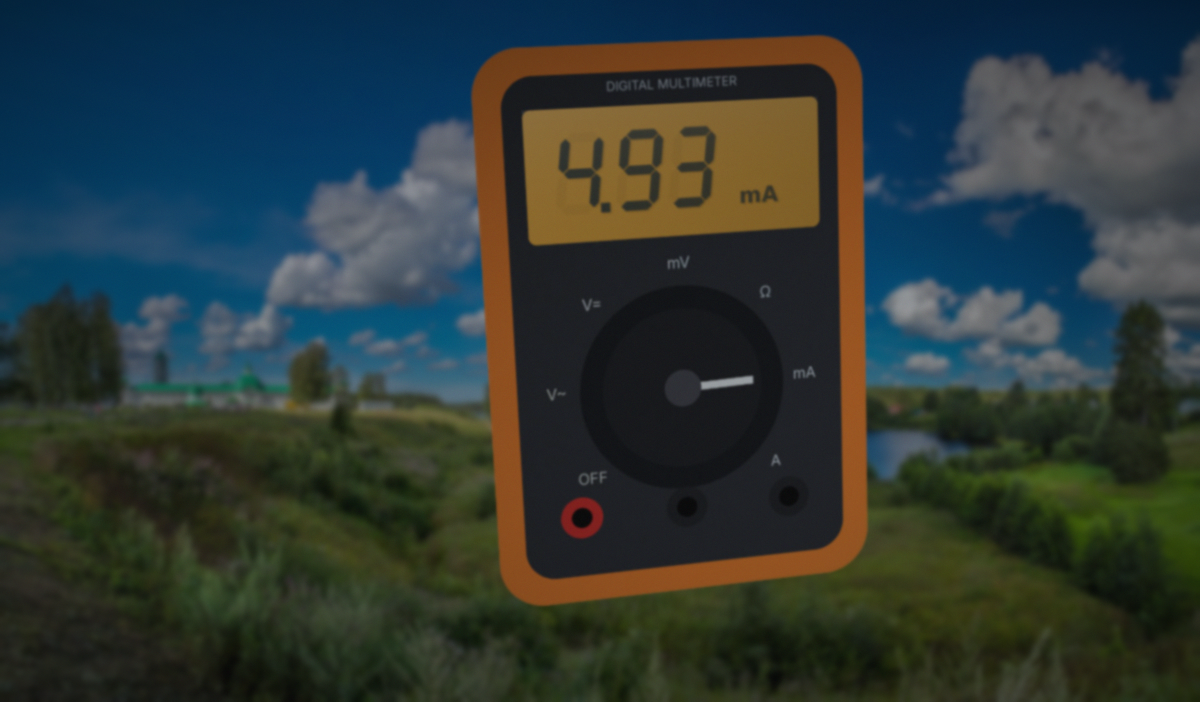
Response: 4.93 mA
